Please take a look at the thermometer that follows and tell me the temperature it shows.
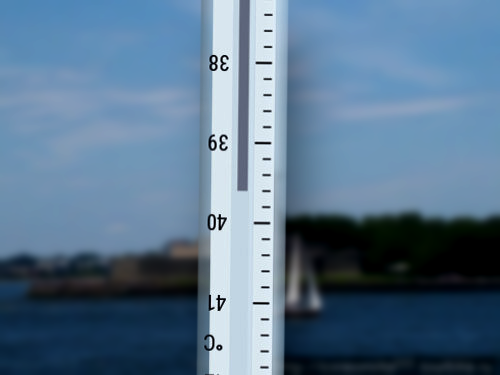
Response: 39.6 °C
